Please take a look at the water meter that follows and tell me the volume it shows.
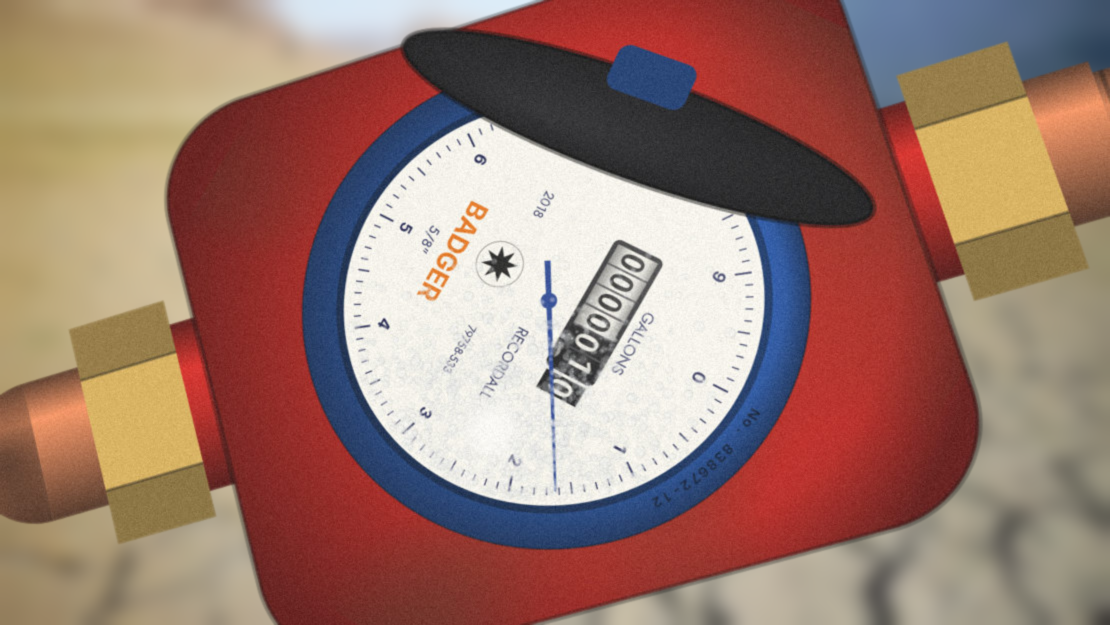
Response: 11.6 gal
